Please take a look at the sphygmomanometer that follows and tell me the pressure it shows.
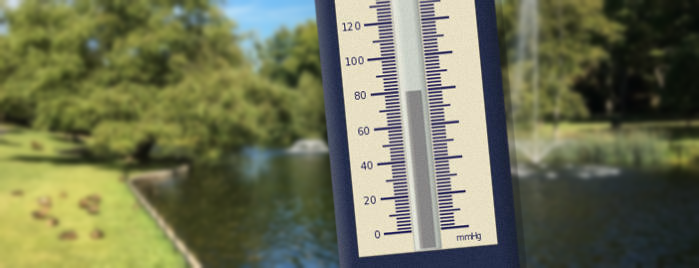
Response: 80 mmHg
